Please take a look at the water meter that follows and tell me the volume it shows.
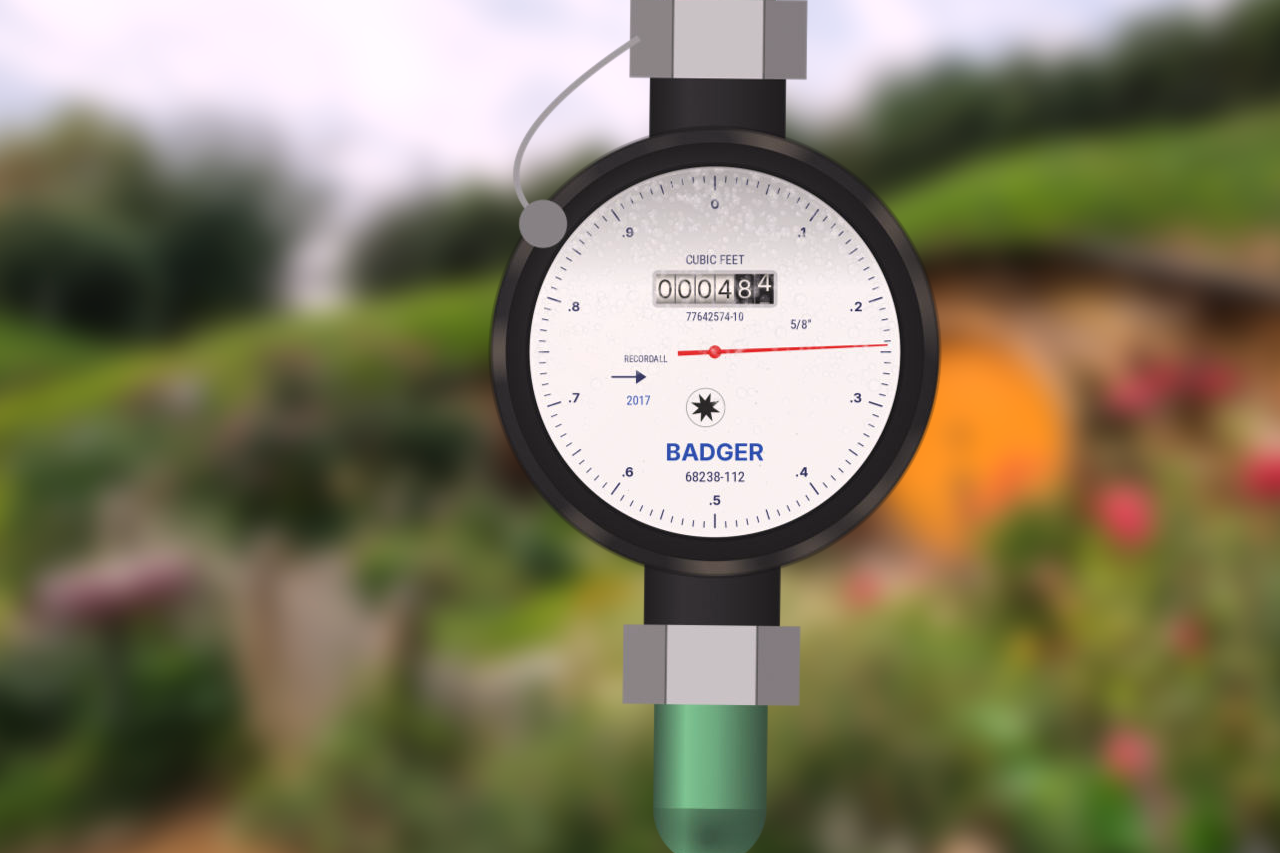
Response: 484.24 ft³
